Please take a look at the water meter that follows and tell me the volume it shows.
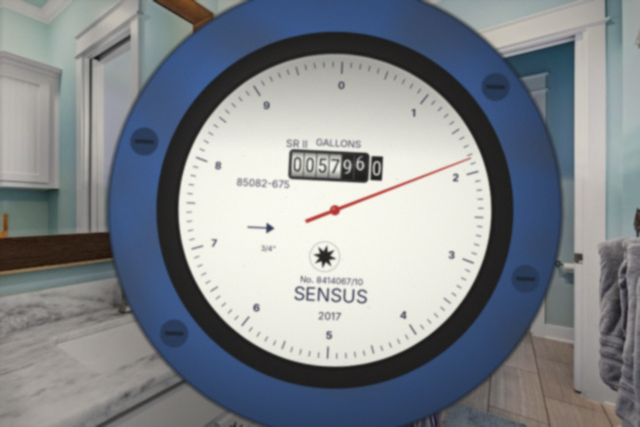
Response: 57961.8 gal
